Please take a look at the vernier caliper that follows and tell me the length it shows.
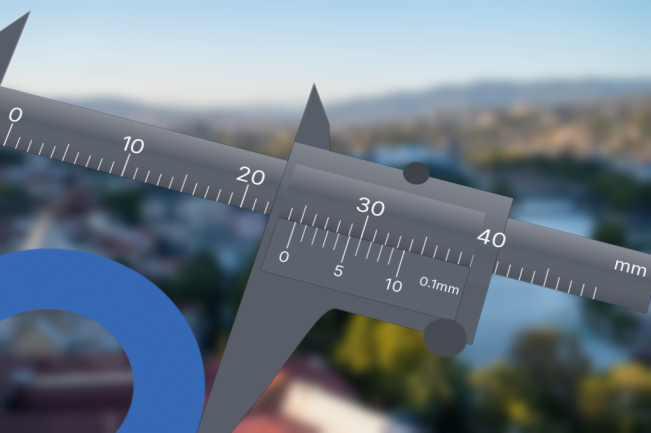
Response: 24.6 mm
